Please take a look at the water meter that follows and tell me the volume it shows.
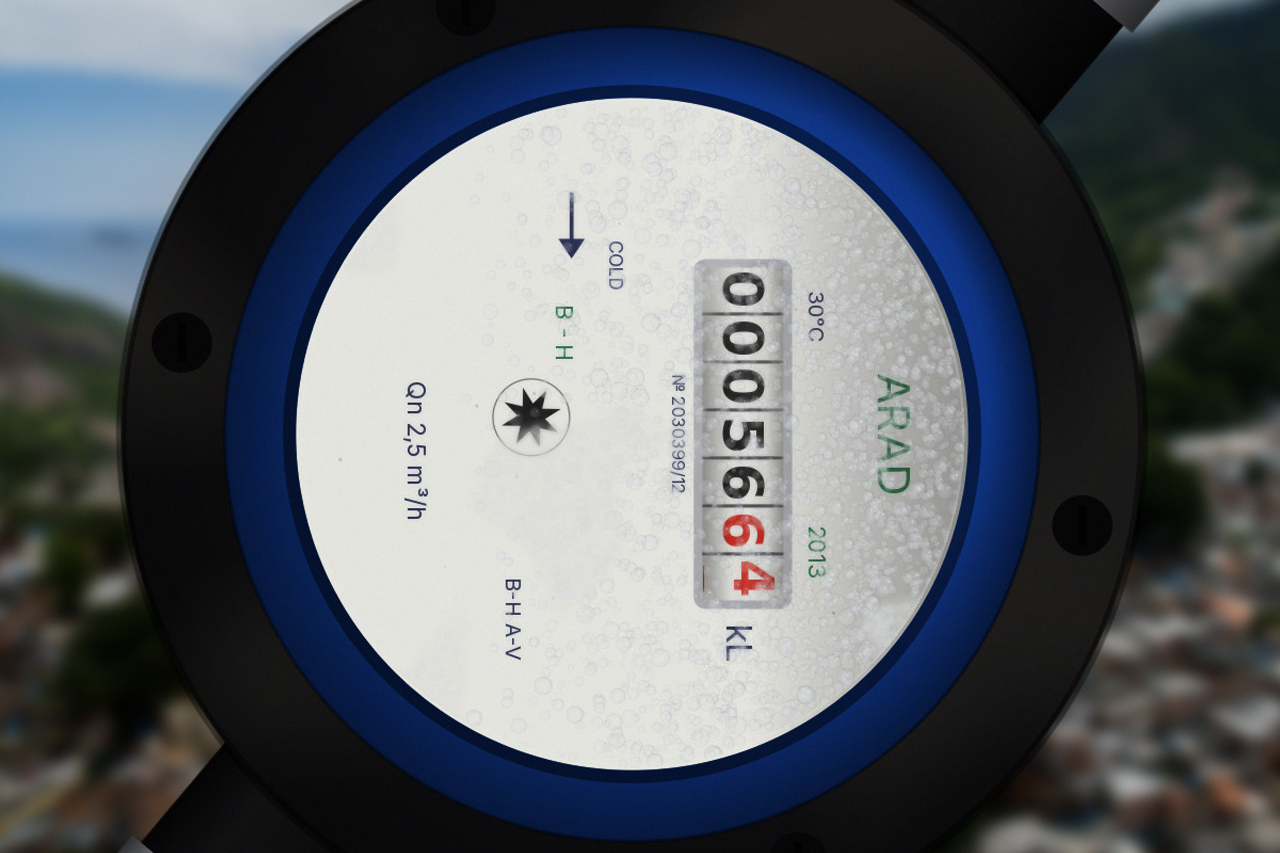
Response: 56.64 kL
